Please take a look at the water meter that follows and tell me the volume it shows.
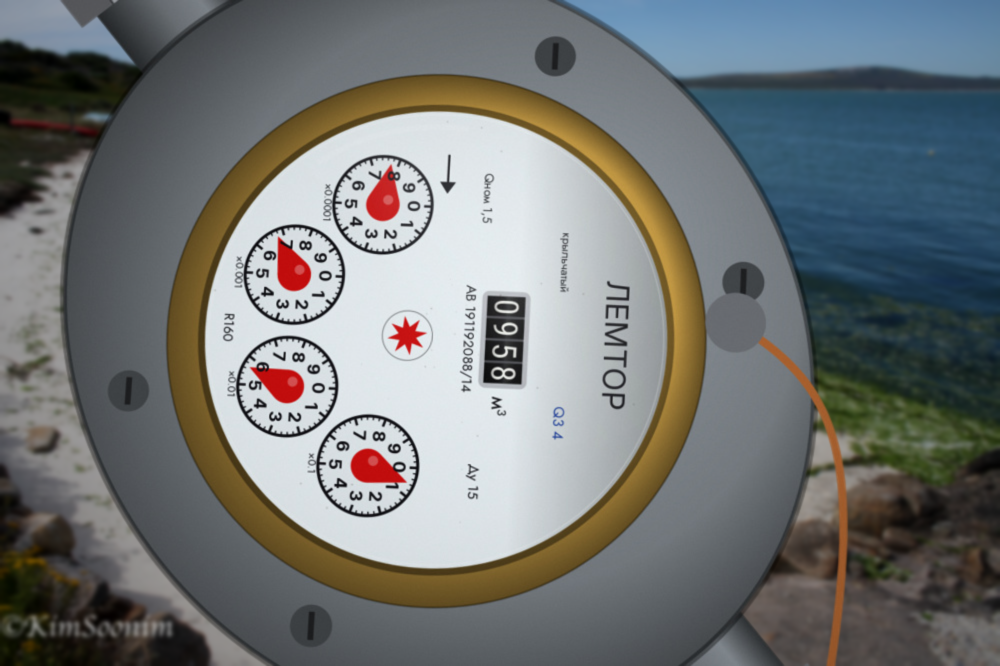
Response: 958.0567 m³
